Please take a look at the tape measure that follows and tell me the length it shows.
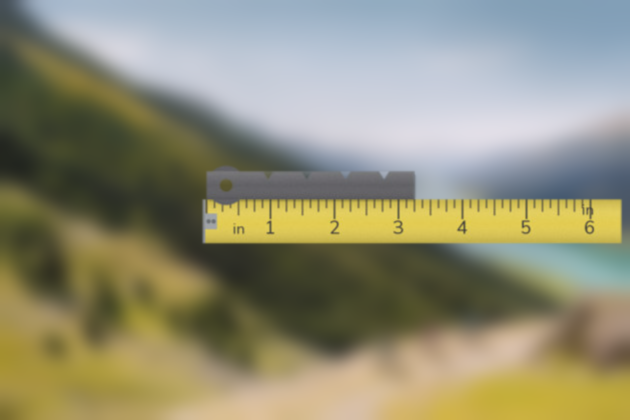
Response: 3.25 in
